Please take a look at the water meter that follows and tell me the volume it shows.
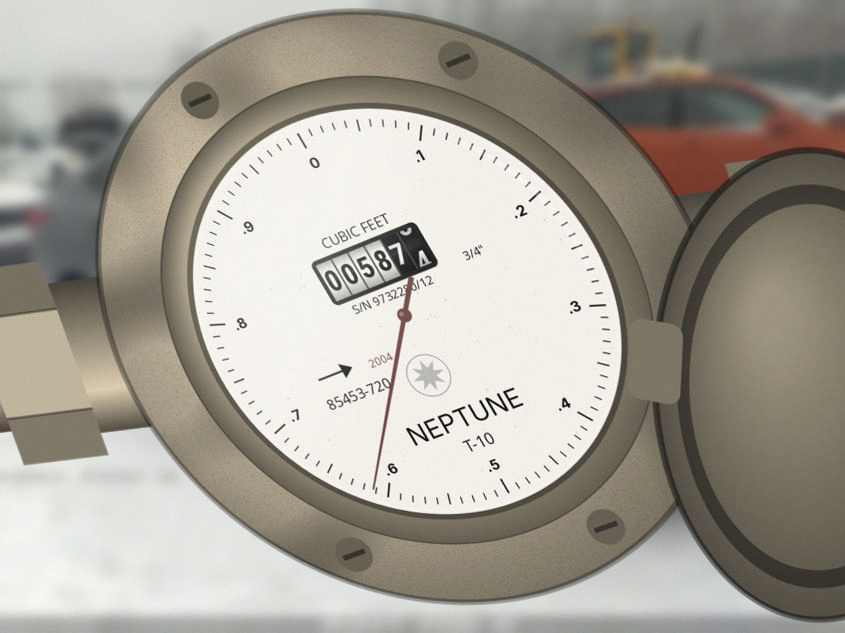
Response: 5873.61 ft³
